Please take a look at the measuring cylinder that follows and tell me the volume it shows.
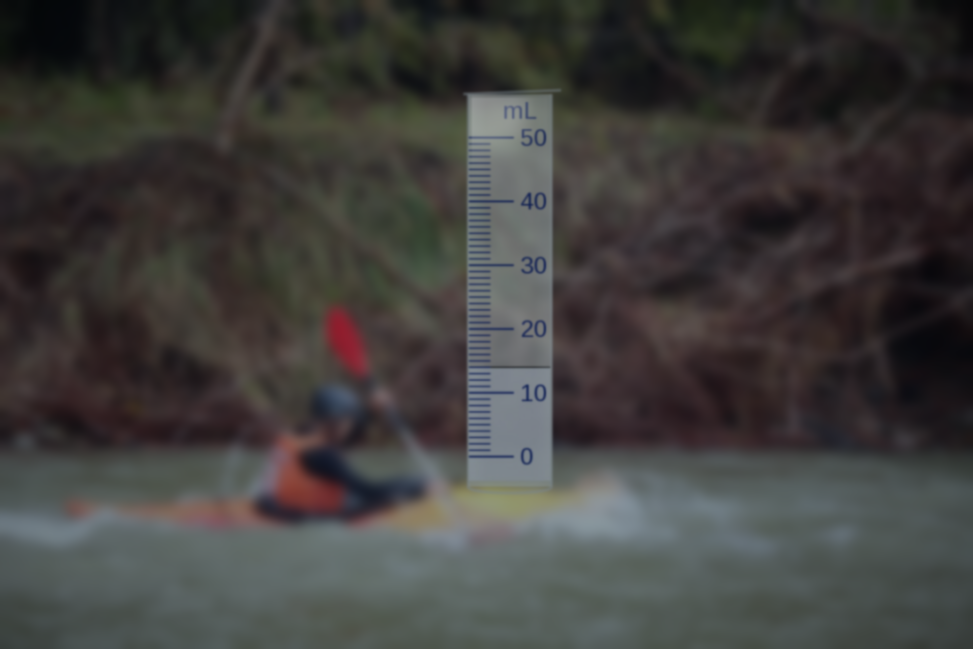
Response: 14 mL
